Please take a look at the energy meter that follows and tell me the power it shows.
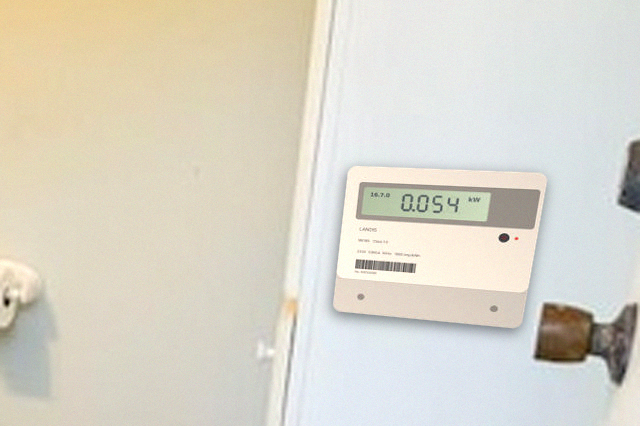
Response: 0.054 kW
